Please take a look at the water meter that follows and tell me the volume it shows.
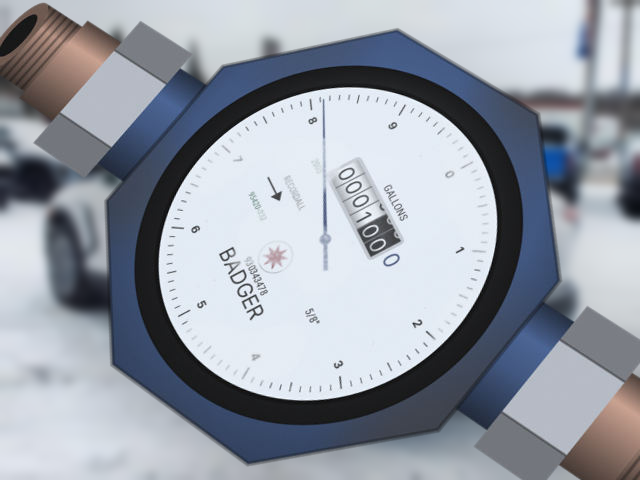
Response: 998.1 gal
